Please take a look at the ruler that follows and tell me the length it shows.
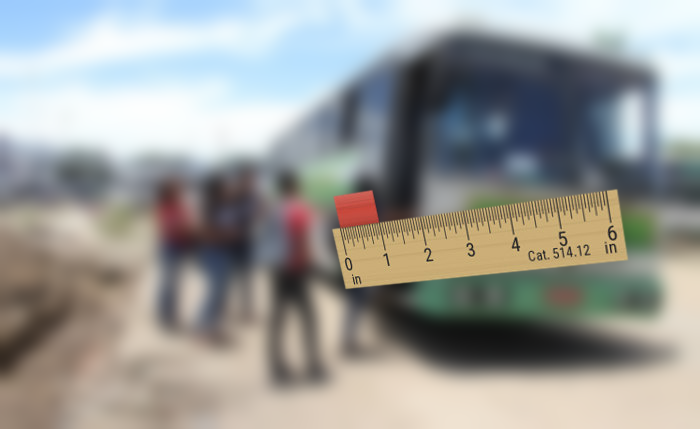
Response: 1 in
